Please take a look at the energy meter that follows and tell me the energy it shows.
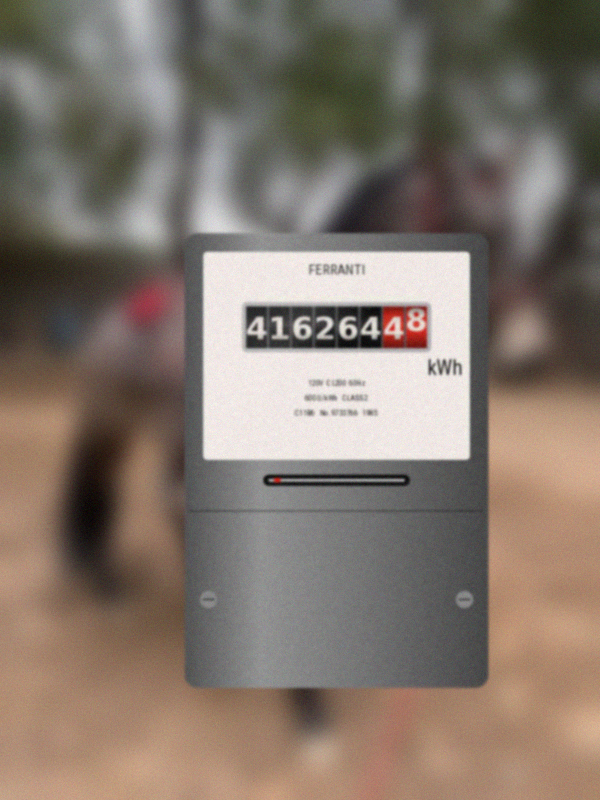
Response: 416264.48 kWh
